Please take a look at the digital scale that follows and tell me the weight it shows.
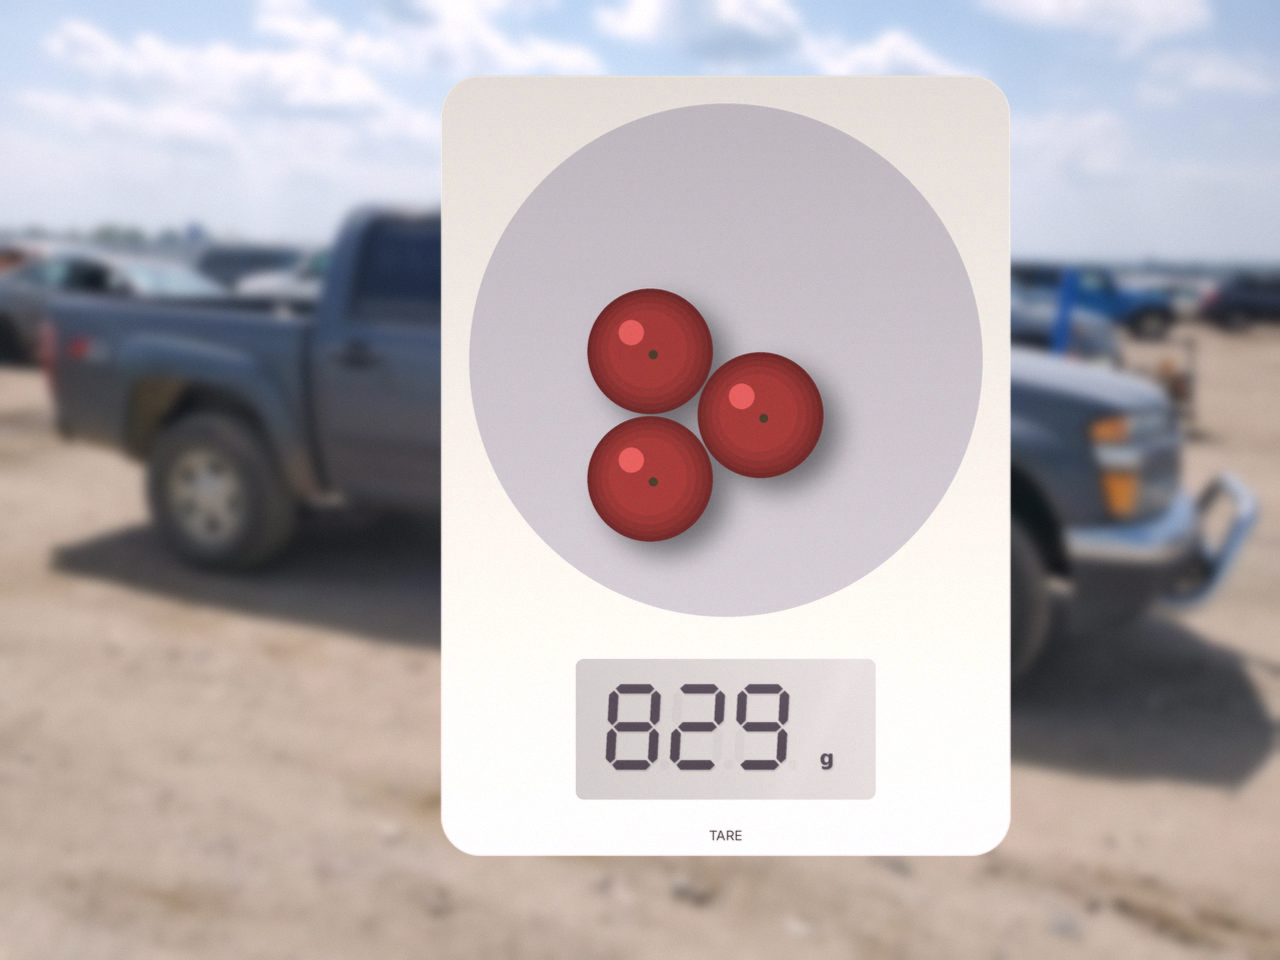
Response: 829 g
